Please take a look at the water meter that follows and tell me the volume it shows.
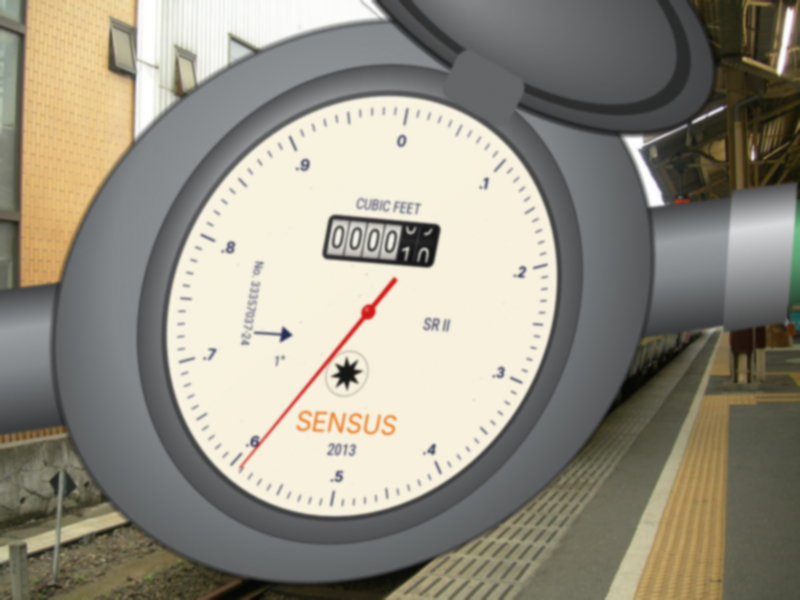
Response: 9.59 ft³
